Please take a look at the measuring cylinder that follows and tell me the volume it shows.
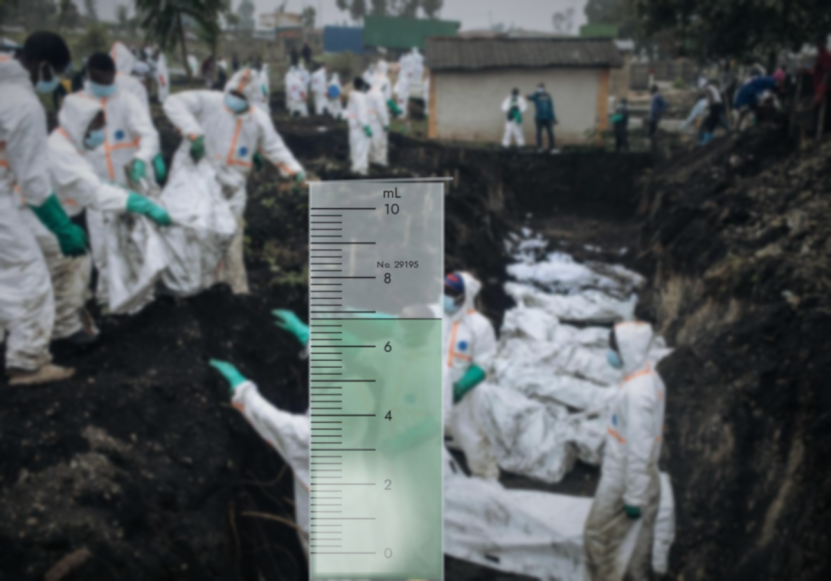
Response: 6.8 mL
